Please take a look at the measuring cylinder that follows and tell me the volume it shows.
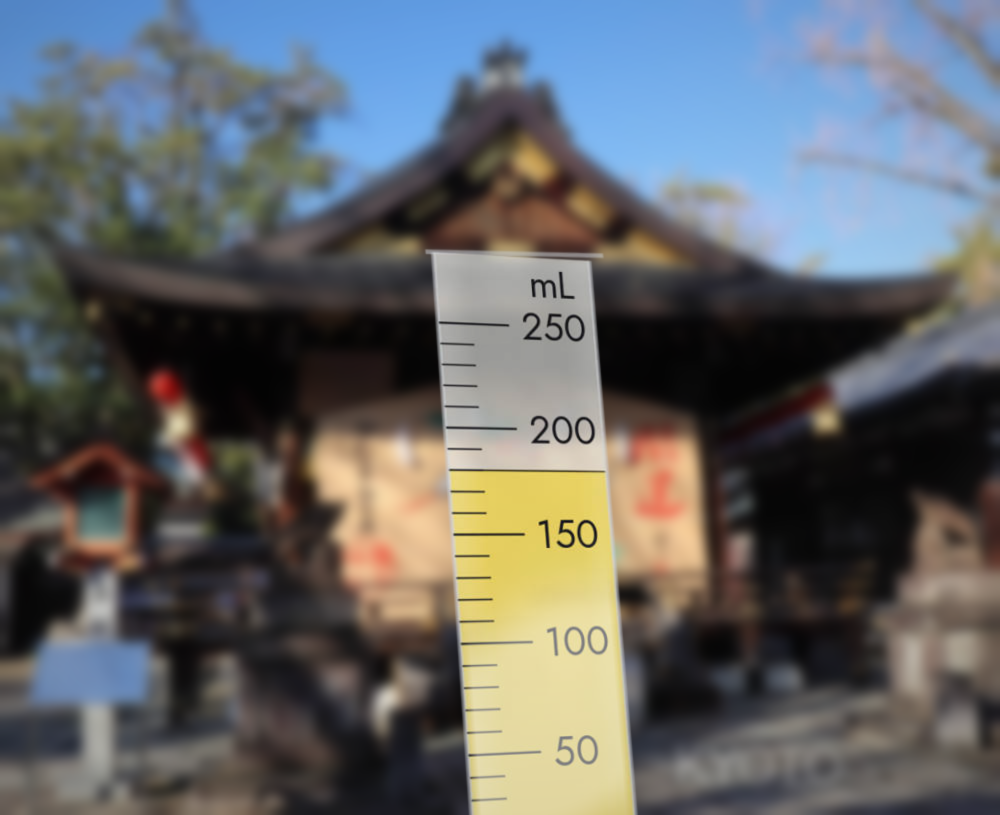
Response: 180 mL
